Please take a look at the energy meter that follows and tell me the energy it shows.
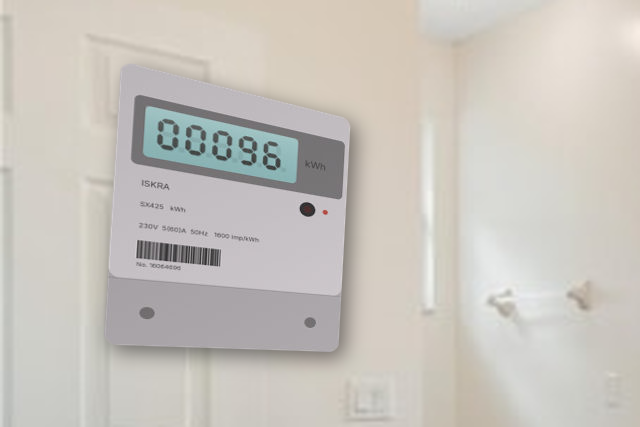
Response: 96 kWh
